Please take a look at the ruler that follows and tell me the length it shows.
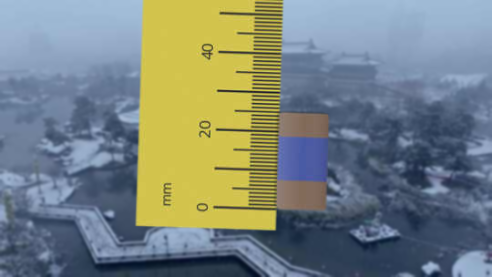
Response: 25 mm
